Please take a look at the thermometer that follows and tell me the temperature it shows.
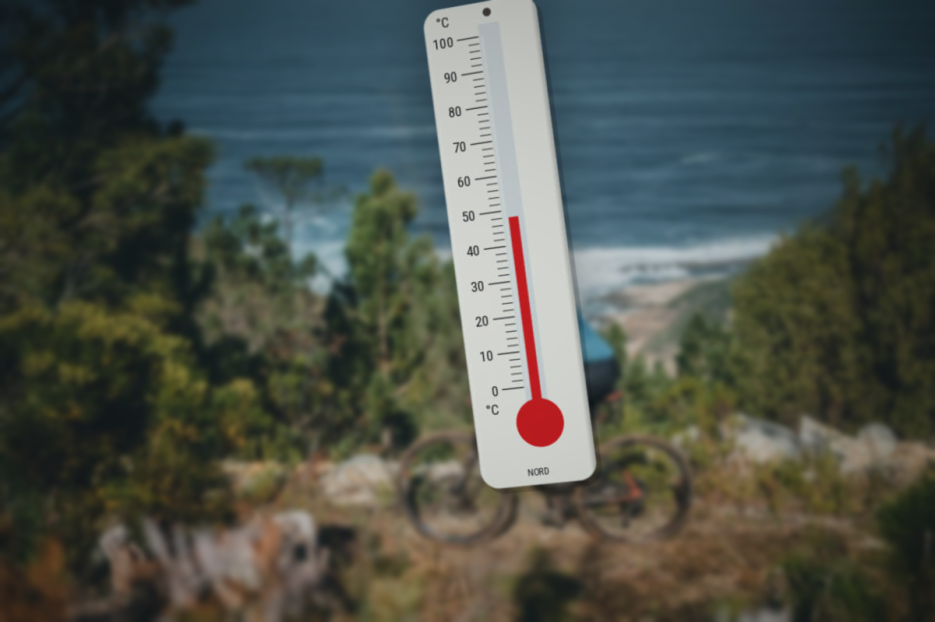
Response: 48 °C
